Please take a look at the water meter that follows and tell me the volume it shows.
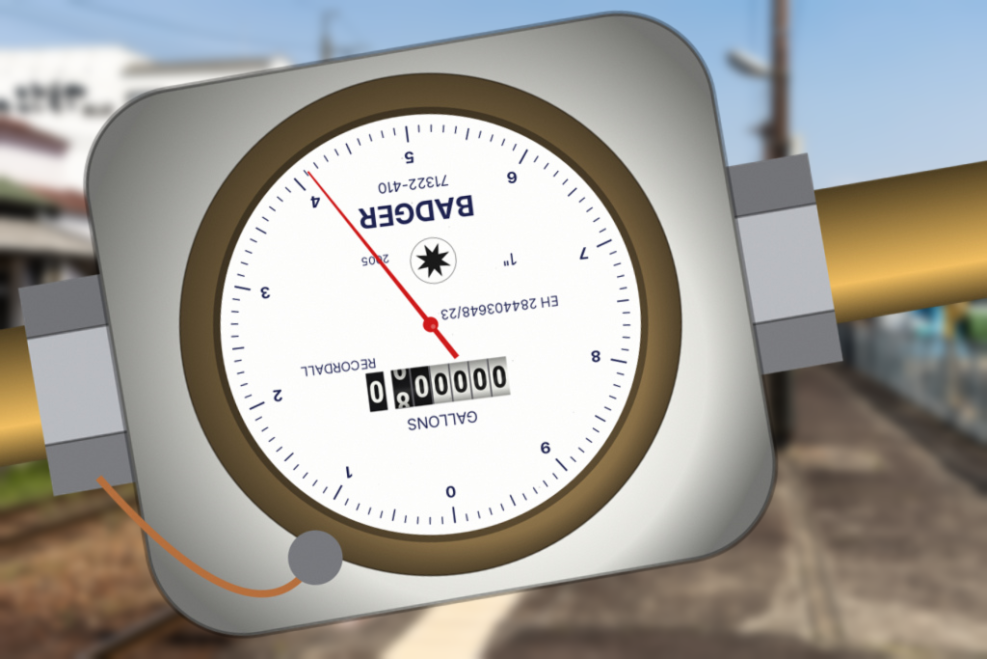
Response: 84.1 gal
